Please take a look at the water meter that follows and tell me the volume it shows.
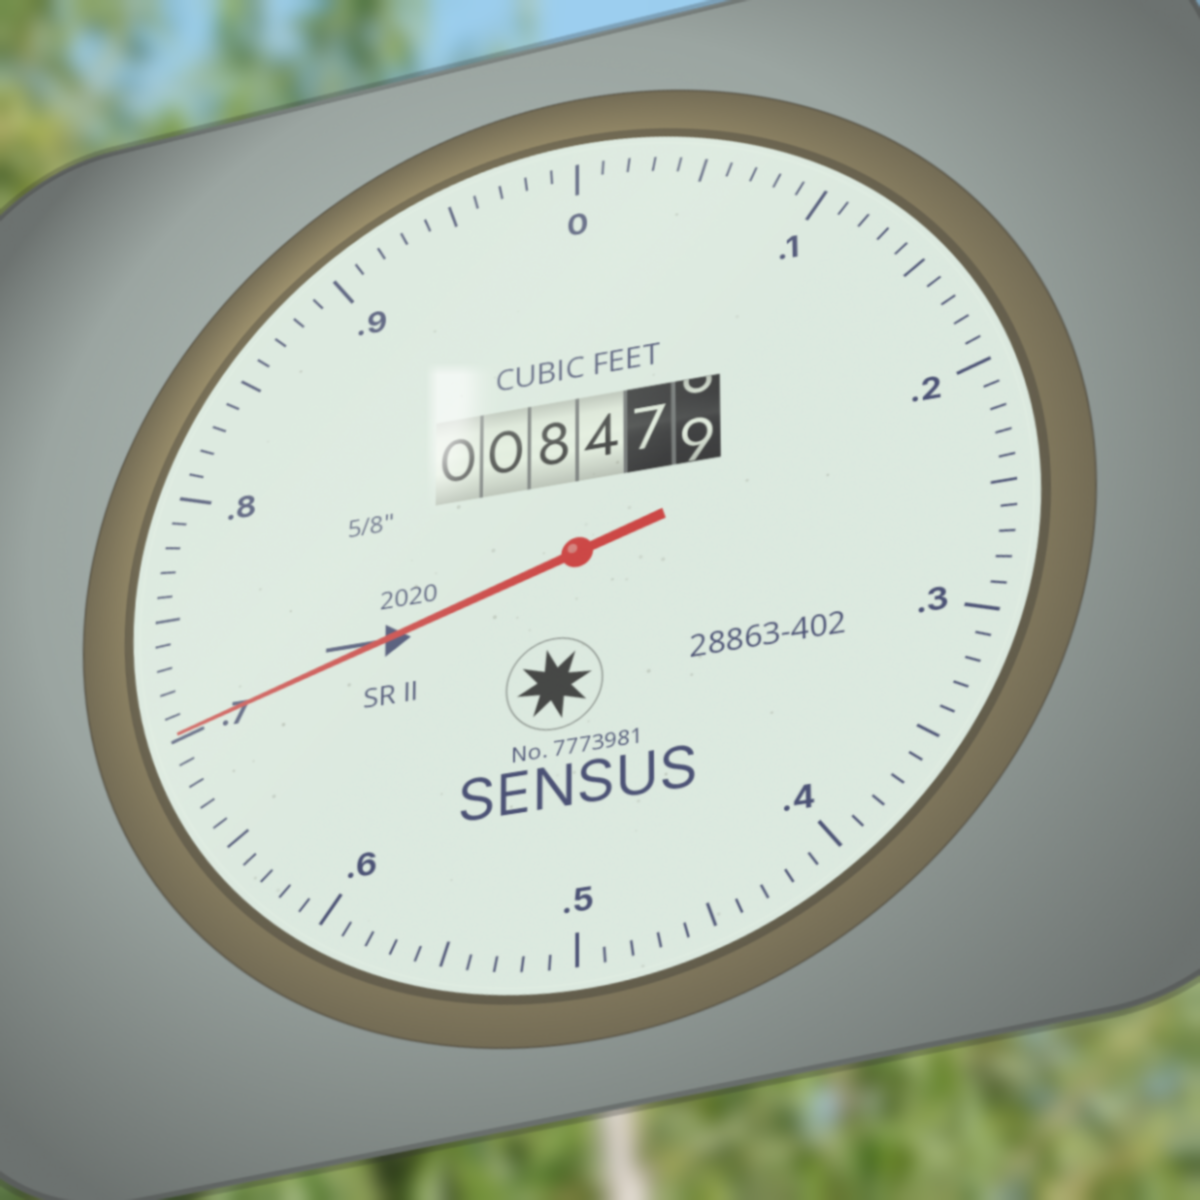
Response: 8478.70 ft³
